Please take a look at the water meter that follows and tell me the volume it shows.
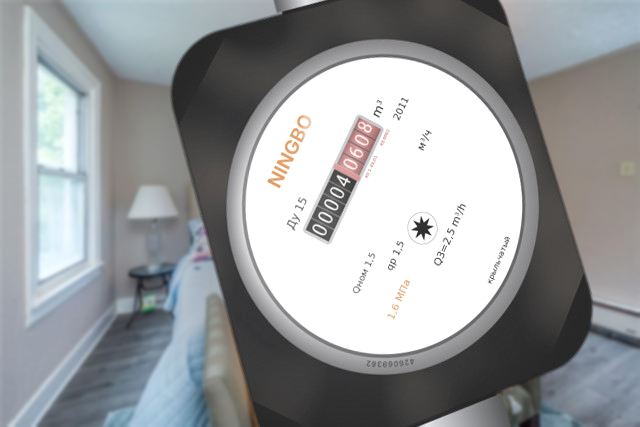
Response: 4.0608 m³
